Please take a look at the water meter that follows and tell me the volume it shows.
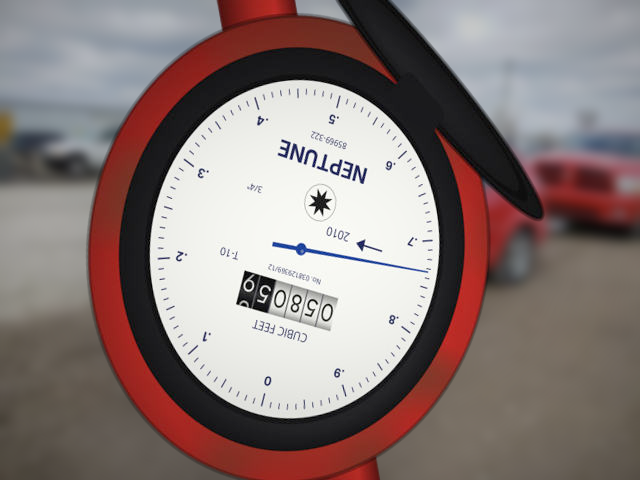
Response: 58058.73 ft³
